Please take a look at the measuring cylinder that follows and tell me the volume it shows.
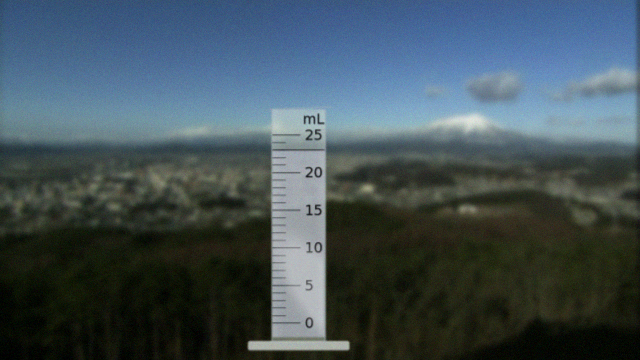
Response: 23 mL
